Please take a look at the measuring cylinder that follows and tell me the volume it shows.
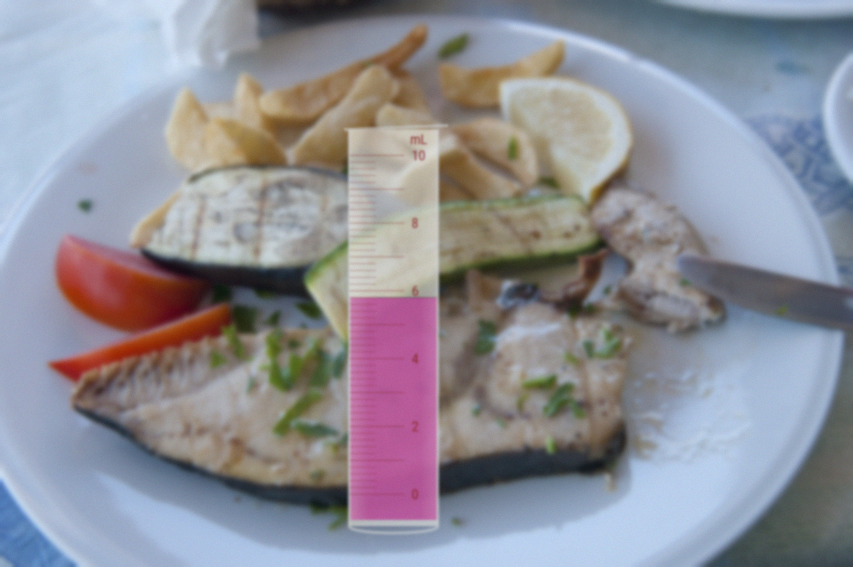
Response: 5.8 mL
